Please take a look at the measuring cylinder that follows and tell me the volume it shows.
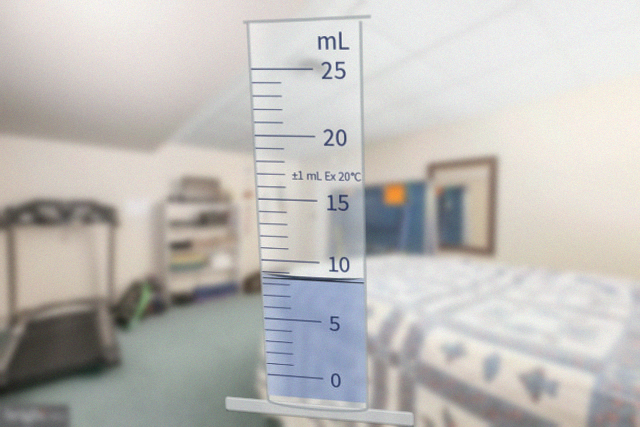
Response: 8.5 mL
